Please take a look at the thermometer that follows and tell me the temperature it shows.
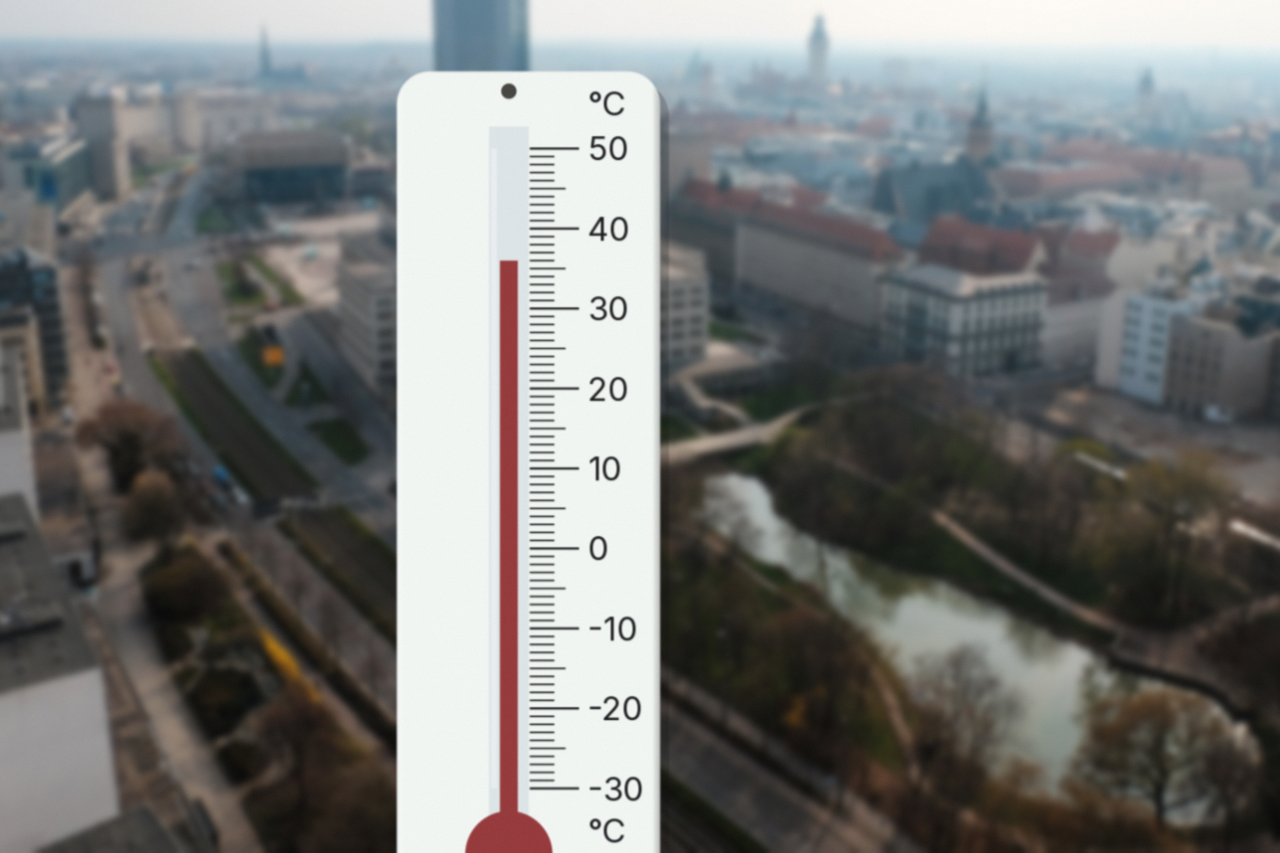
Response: 36 °C
